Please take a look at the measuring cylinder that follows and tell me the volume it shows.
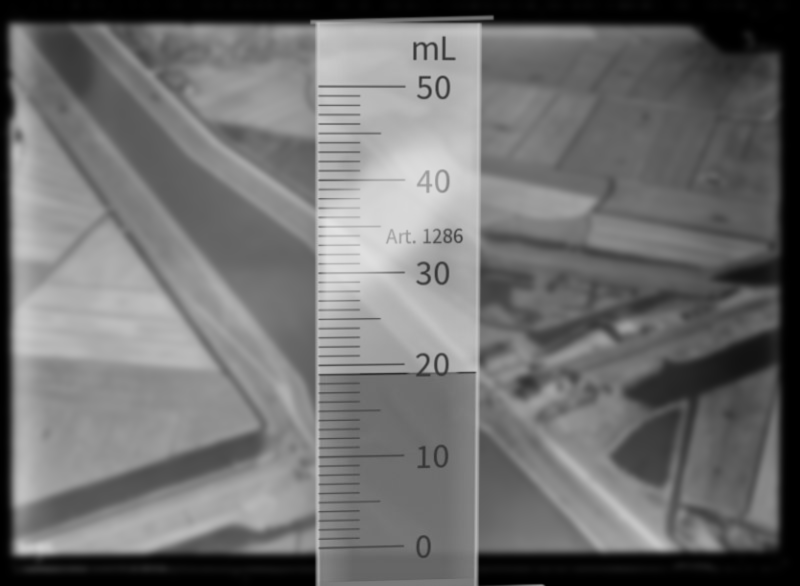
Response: 19 mL
